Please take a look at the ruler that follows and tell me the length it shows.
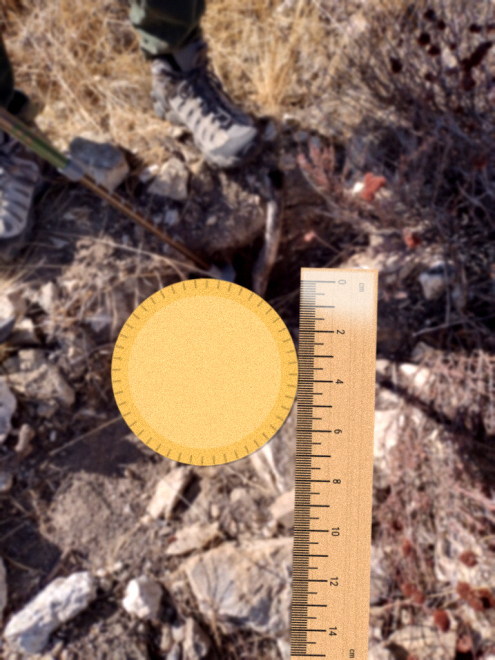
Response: 7.5 cm
